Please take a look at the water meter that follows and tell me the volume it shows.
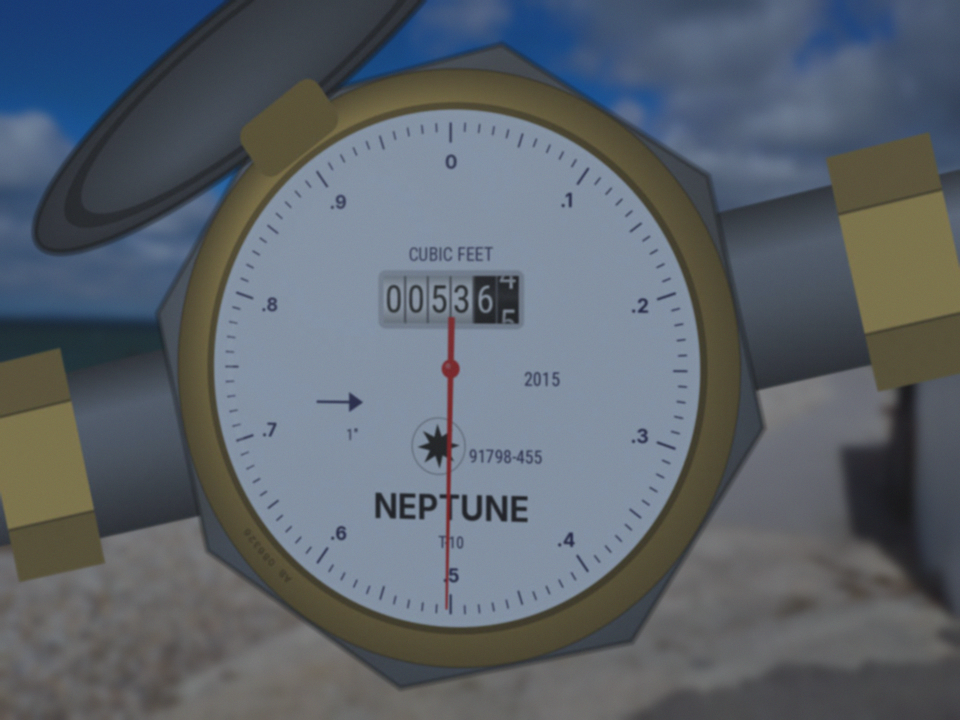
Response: 5364.50 ft³
